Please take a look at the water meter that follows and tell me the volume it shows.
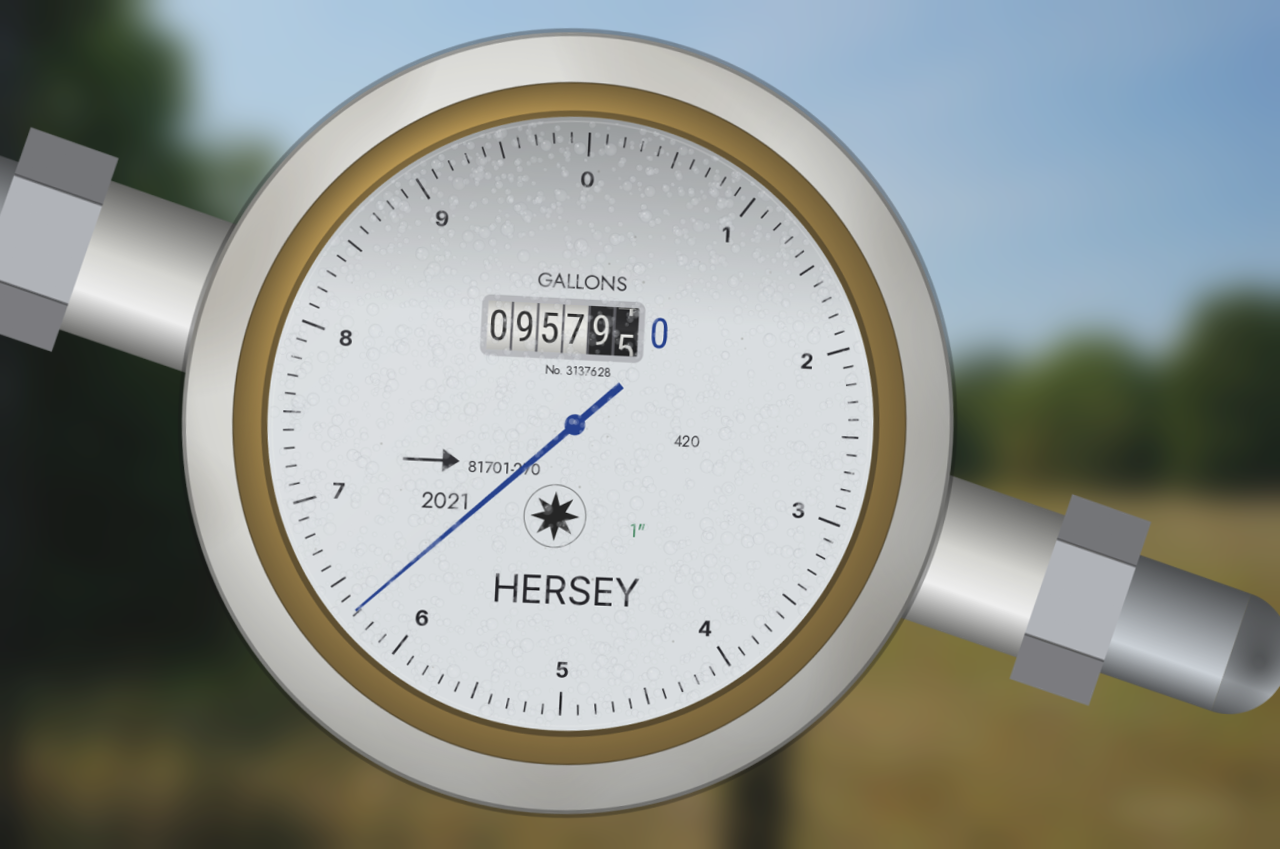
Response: 957946.3 gal
